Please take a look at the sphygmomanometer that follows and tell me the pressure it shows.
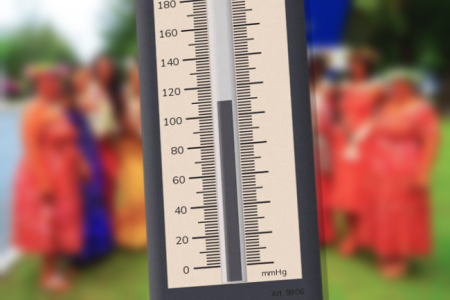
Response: 110 mmHg
